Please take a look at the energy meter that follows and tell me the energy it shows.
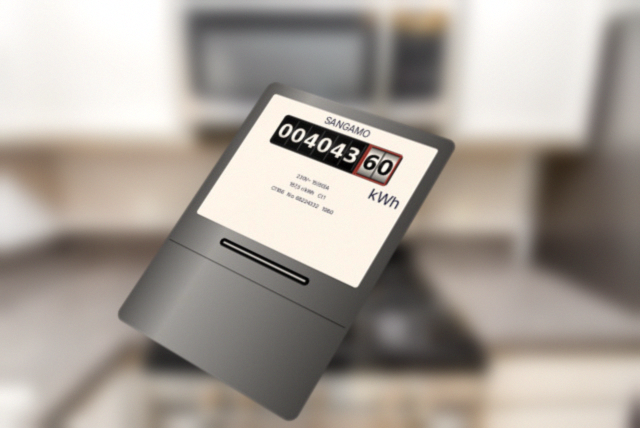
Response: 4043.60 kWh
